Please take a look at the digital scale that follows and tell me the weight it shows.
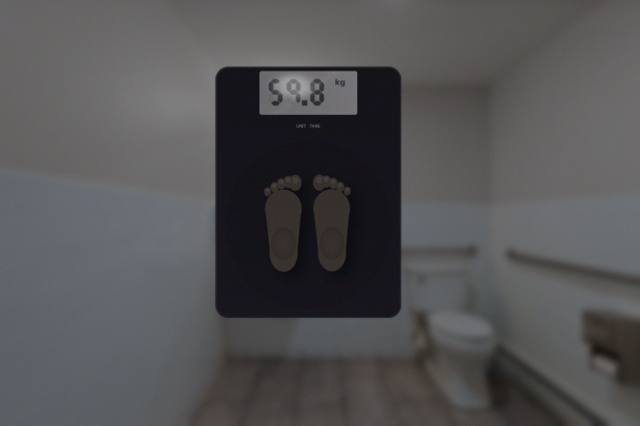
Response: 59.8 kg
